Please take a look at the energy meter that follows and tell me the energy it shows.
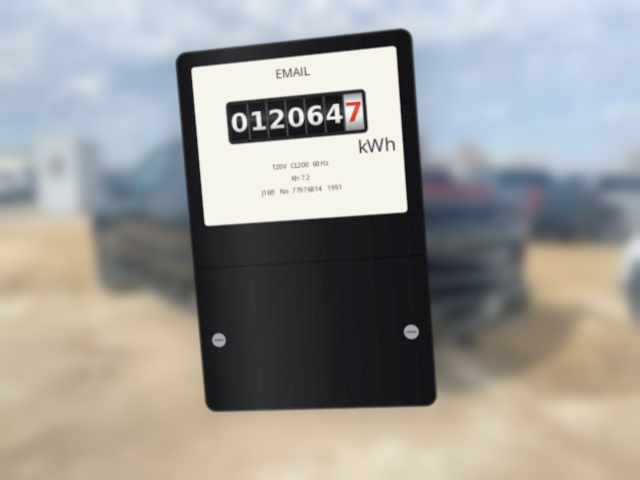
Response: 12064.7 kWh
